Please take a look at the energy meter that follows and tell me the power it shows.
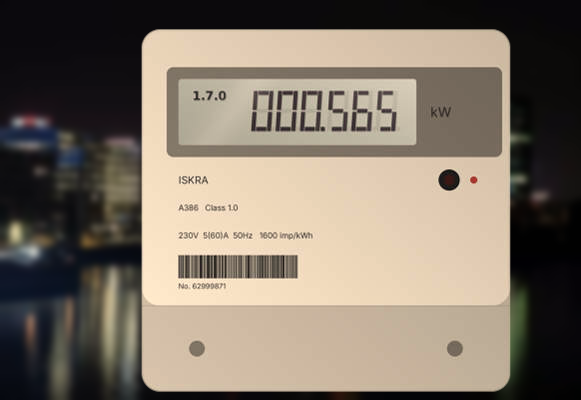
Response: 0.565 kW
